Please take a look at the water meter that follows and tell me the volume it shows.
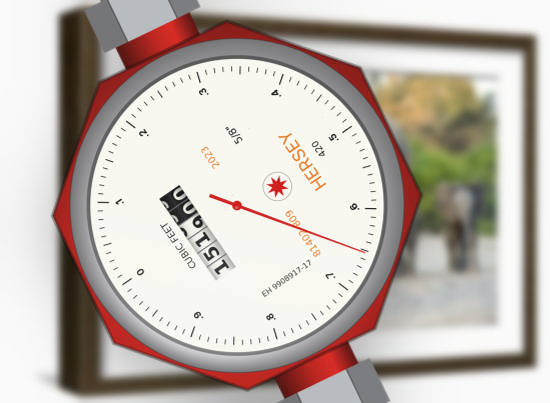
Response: 151899.65 ft³
